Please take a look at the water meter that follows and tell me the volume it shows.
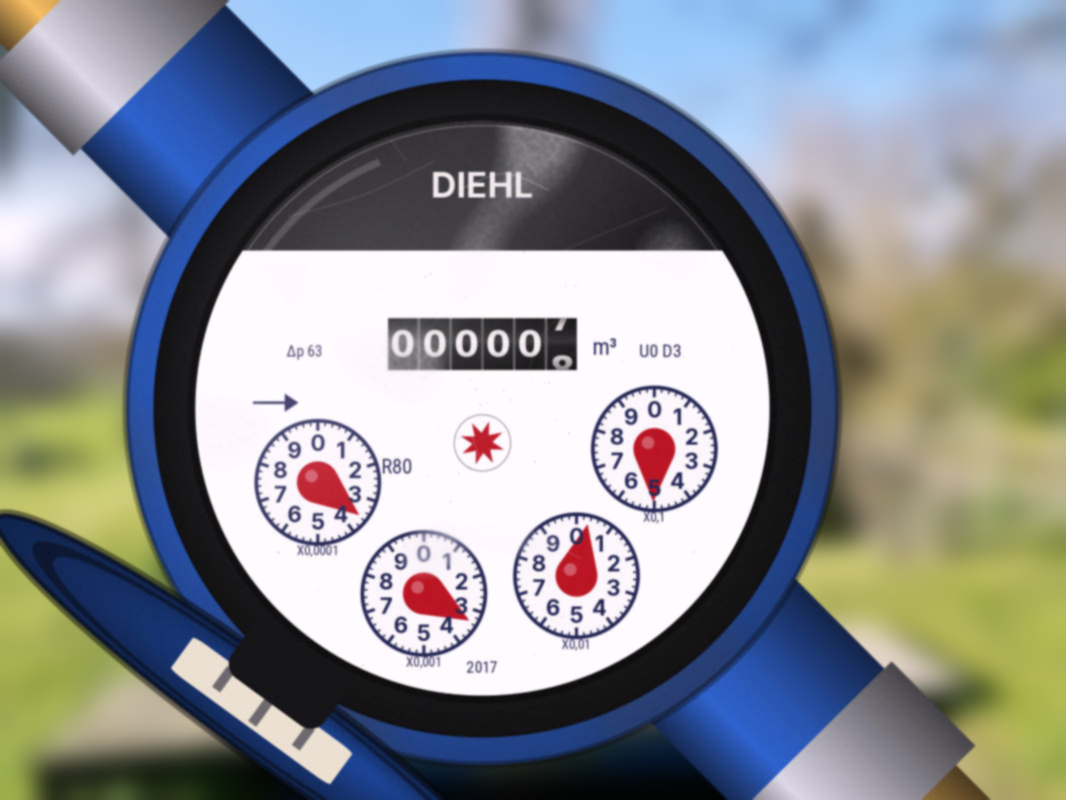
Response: 7.5033 m³
